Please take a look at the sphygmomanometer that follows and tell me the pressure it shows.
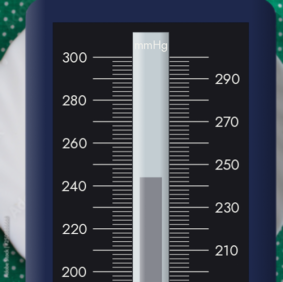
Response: 244 mmHg
